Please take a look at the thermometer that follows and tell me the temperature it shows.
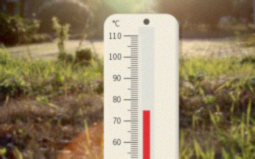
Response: 75 °C
